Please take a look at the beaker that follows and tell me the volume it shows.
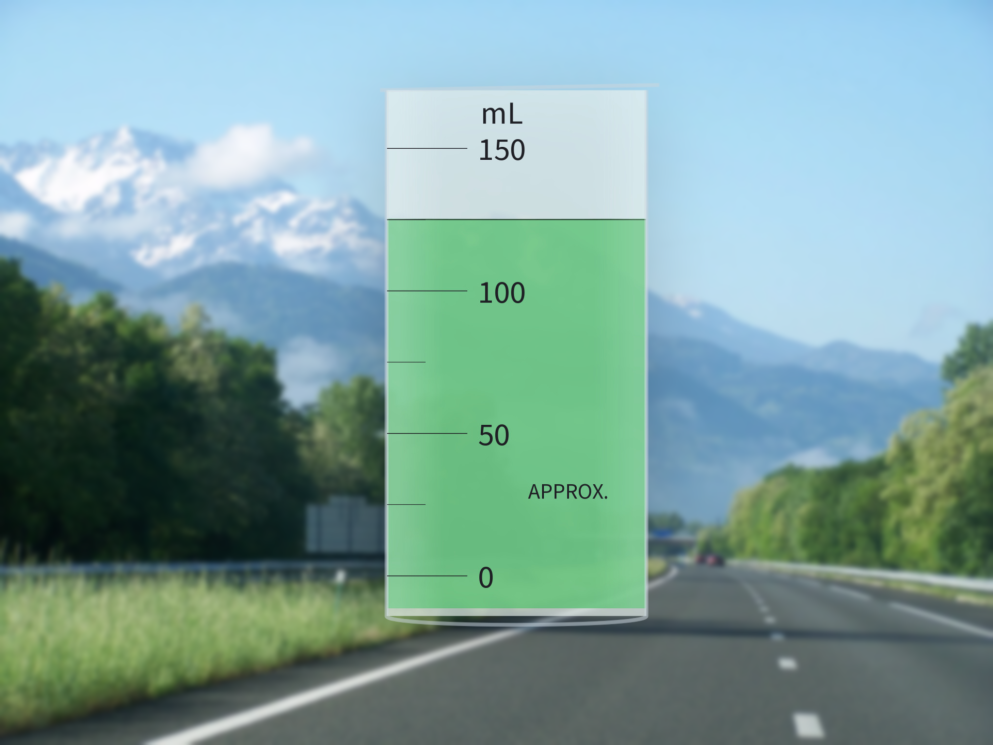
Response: 125 mL
